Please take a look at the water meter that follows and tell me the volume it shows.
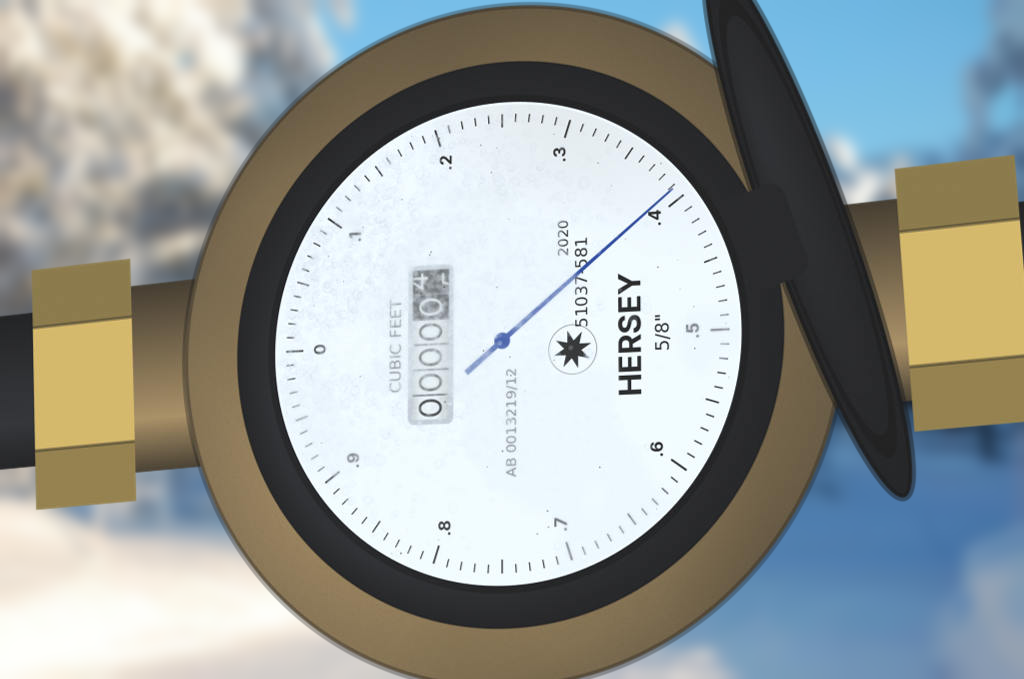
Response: 4.39 ft³
